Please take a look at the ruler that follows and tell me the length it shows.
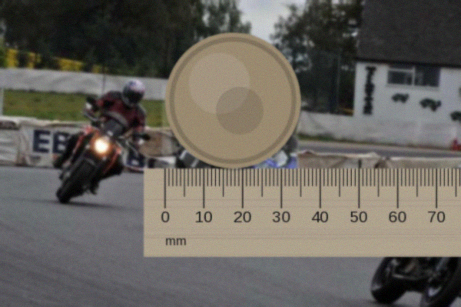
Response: 35 mm
